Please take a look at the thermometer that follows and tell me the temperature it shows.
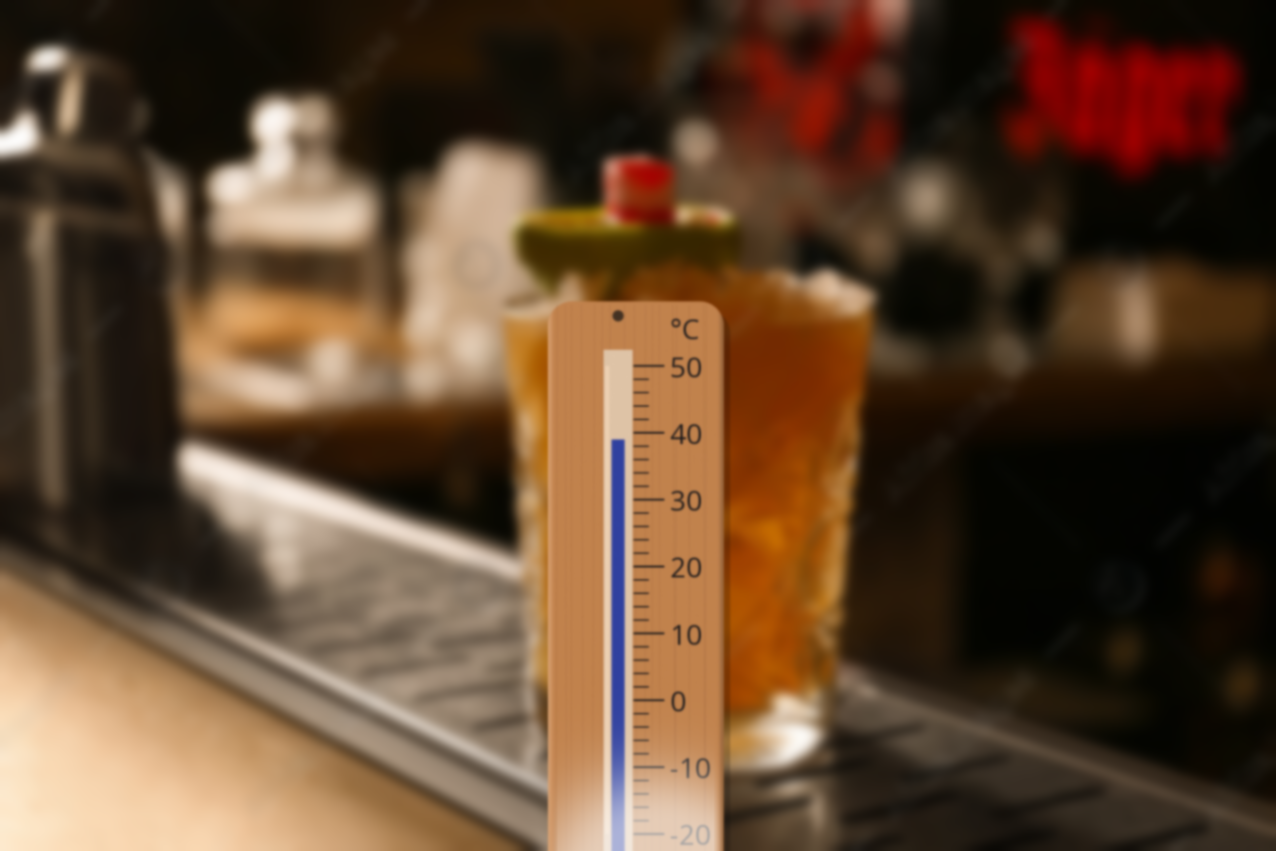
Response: 39 °C
